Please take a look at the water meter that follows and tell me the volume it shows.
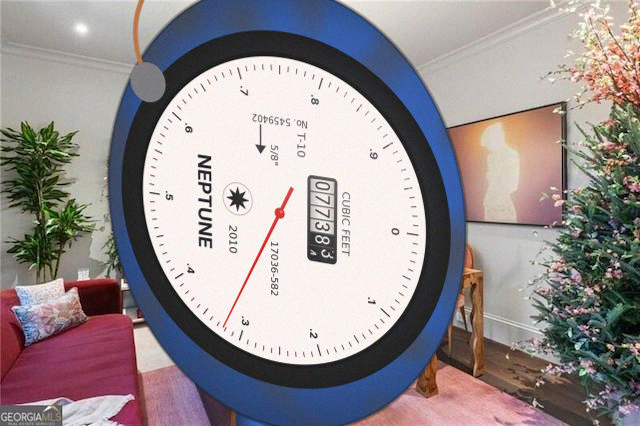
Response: 77383.32 ft³
